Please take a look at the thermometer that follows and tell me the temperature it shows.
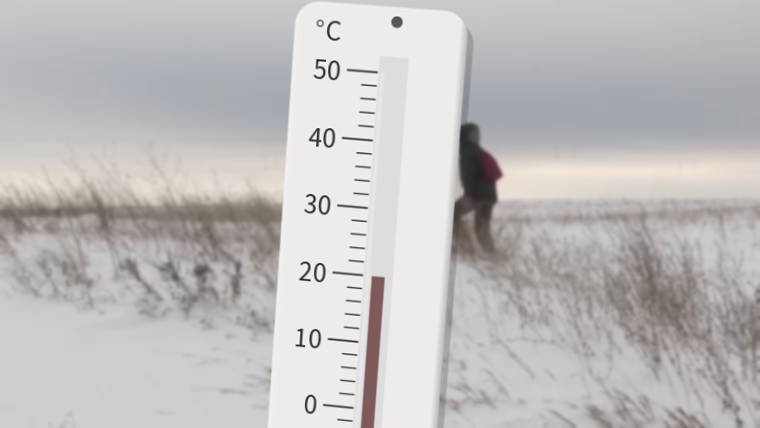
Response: 20 °C
